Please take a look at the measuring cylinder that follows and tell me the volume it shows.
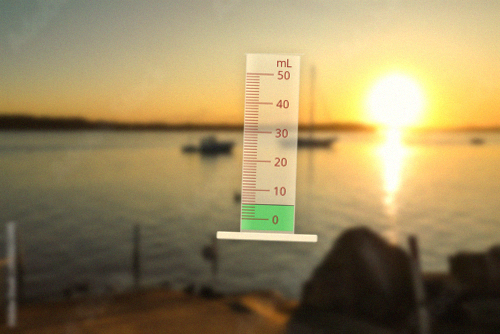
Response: 5 mL
